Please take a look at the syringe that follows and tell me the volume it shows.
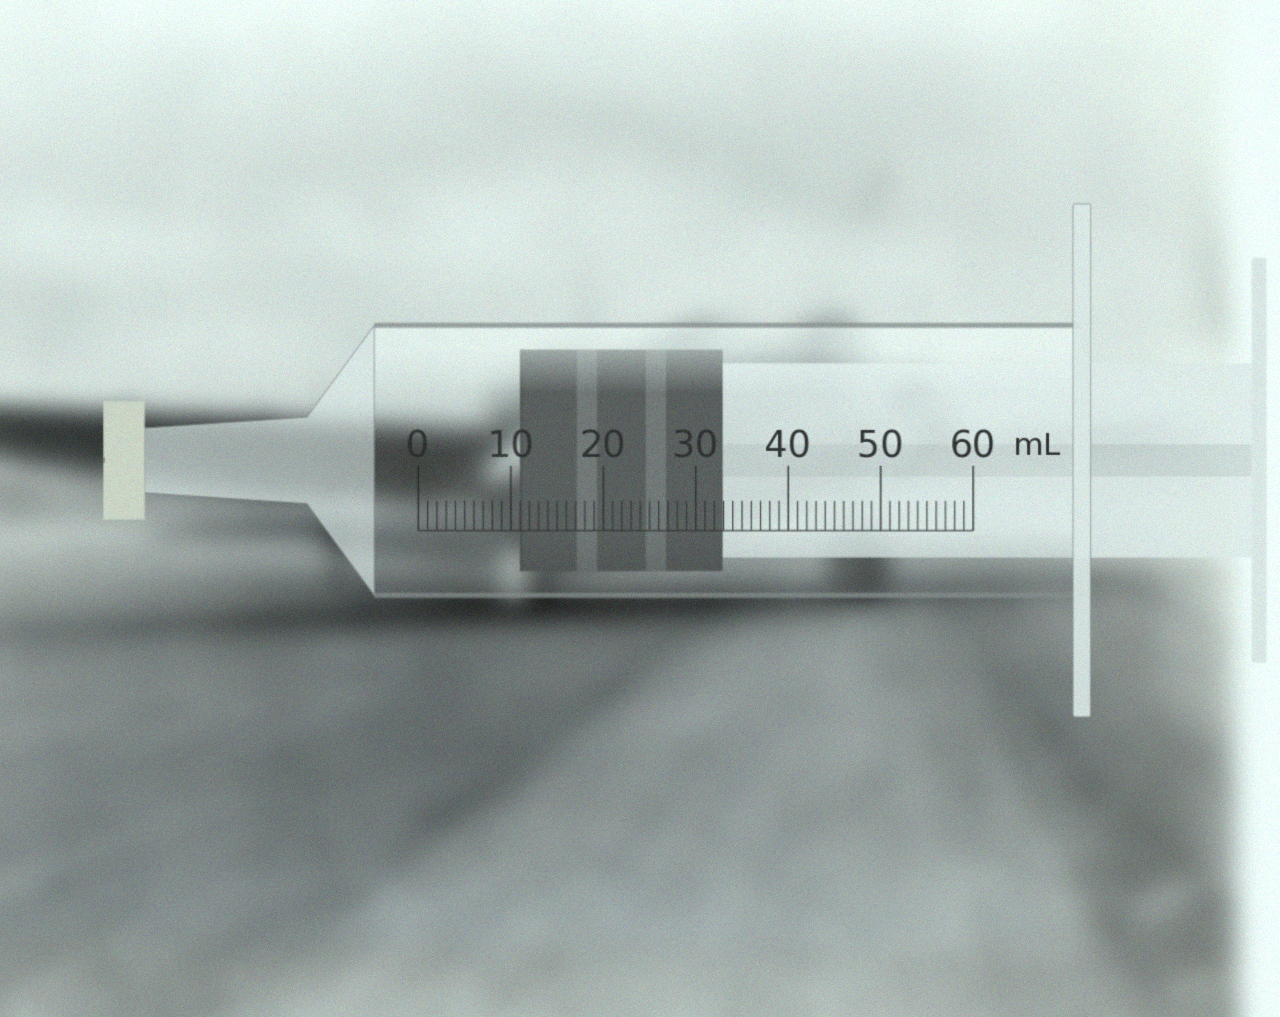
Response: 11 mL
